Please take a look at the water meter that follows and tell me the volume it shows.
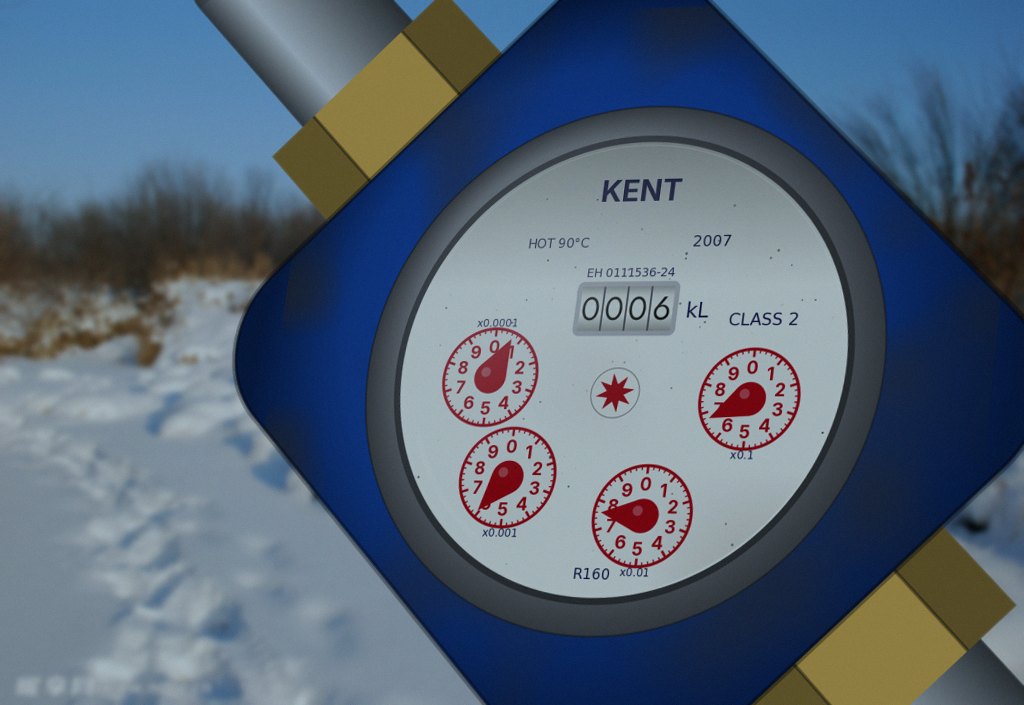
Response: 6.6760 kL
